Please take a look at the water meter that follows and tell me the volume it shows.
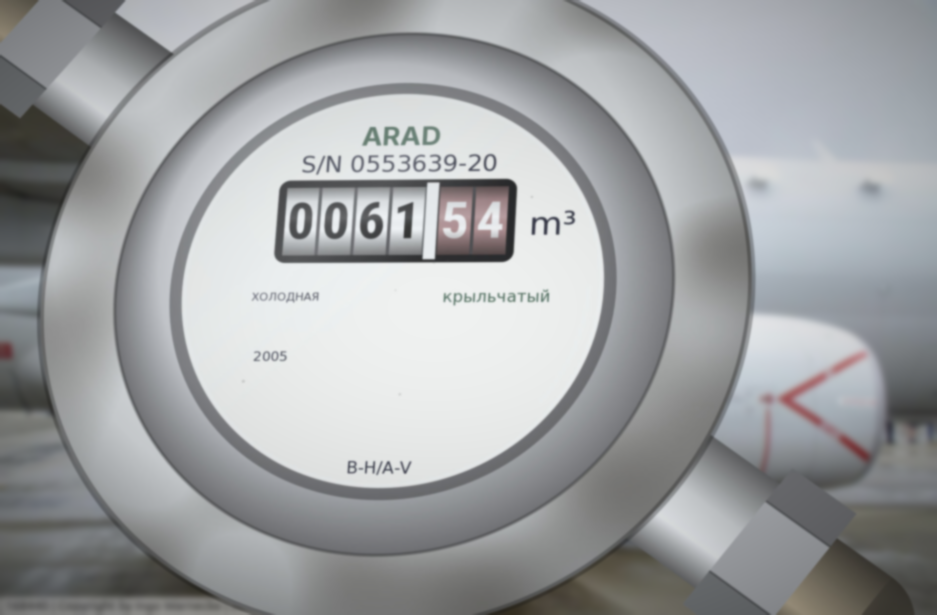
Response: 61.54 m³
